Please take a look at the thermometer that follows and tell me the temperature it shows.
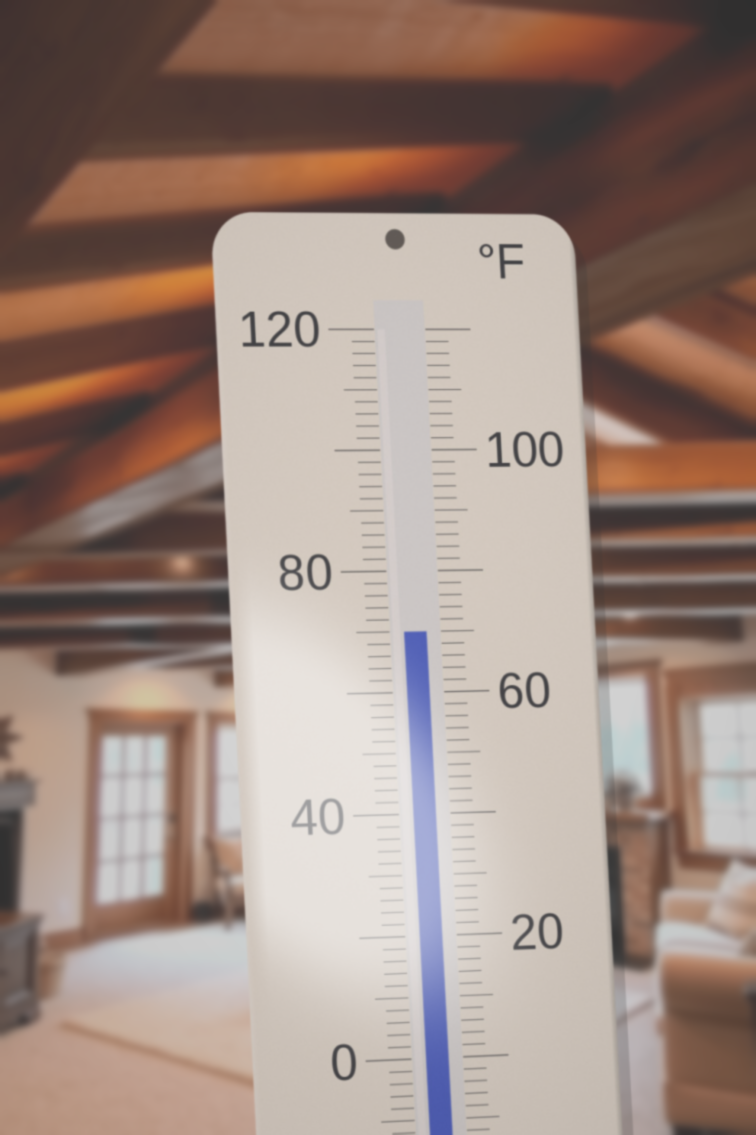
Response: 70 °F
